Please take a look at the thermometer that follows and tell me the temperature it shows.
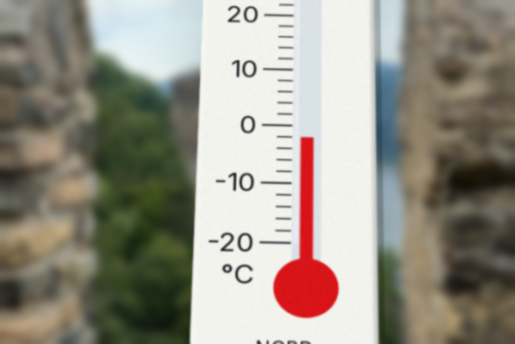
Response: -2 °C
